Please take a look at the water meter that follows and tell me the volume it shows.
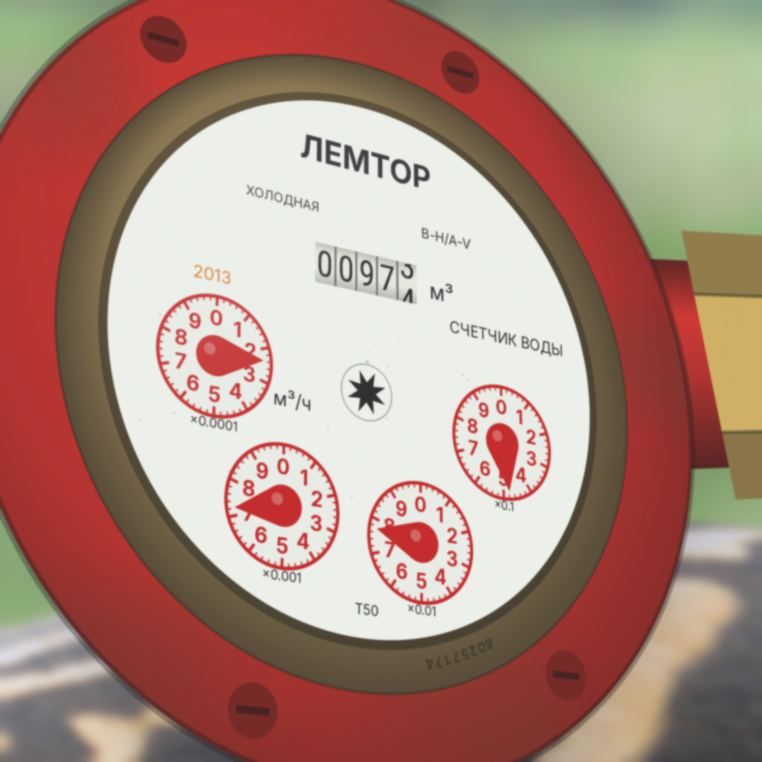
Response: 973.4772 m³
